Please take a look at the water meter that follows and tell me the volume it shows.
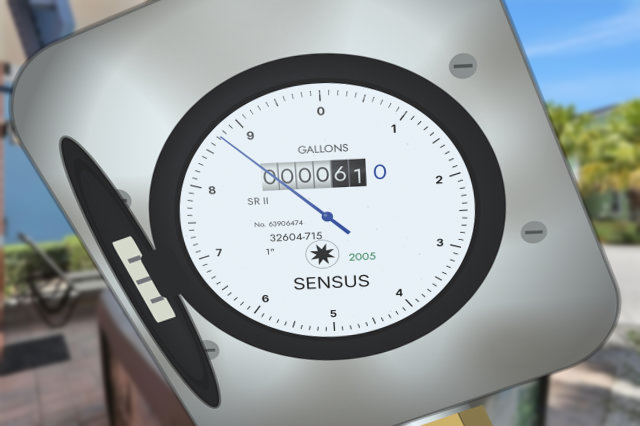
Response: 608.7 gal
